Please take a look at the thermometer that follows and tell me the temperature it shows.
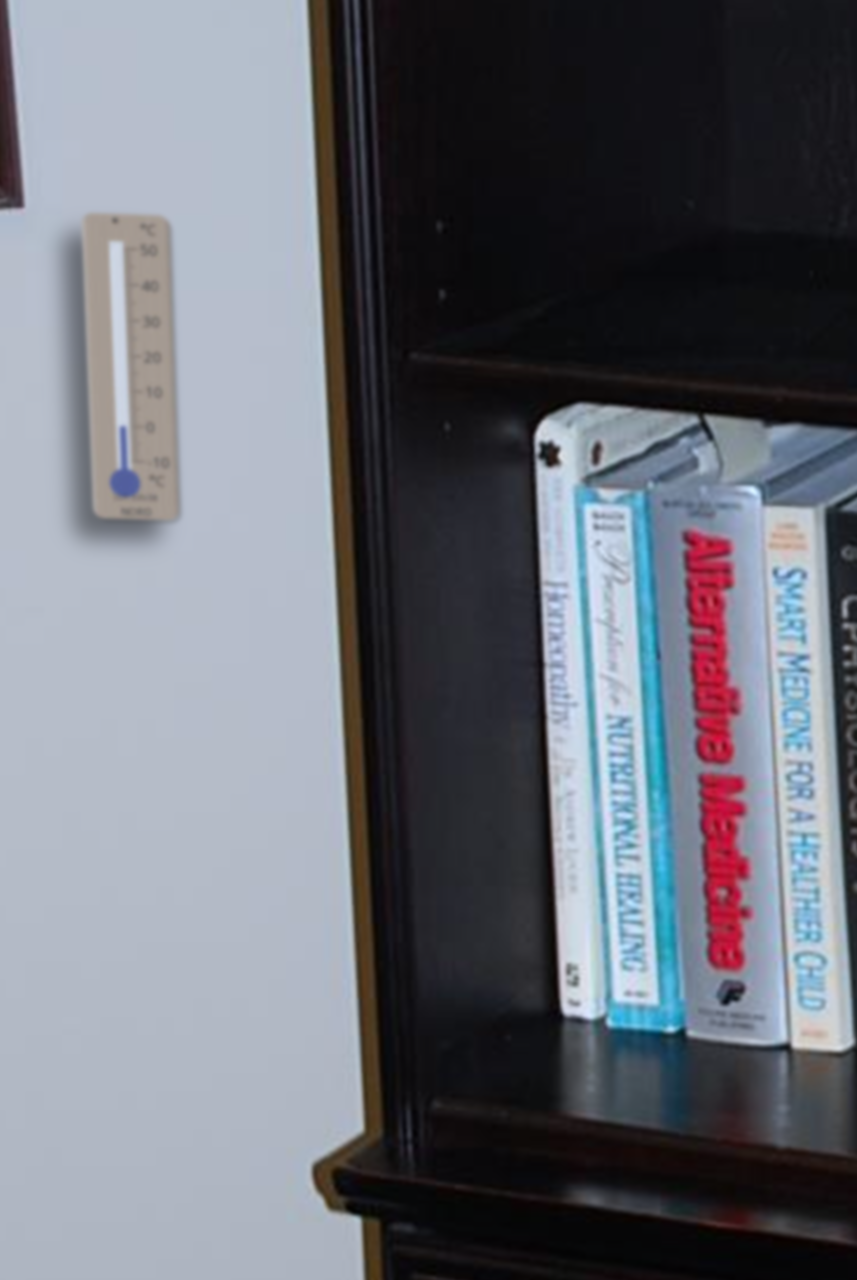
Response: 0 °C
